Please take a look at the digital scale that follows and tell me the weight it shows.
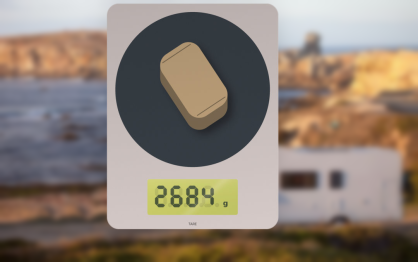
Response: 2684 g
